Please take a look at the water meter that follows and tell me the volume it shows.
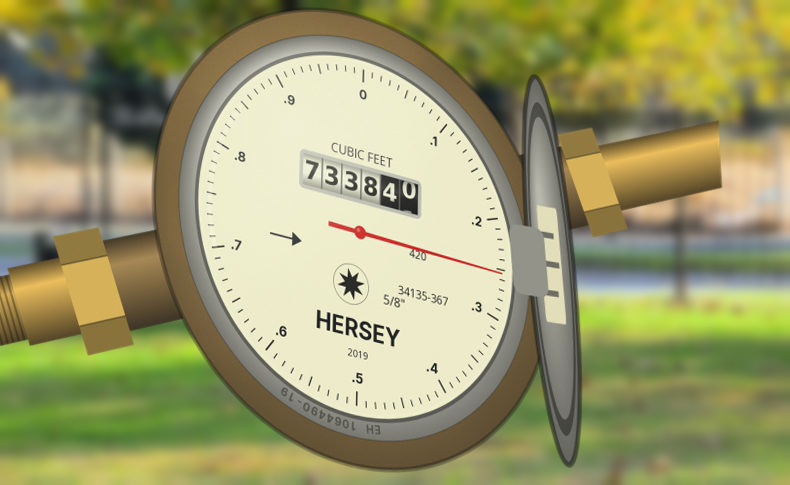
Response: 733840.25 ft³
